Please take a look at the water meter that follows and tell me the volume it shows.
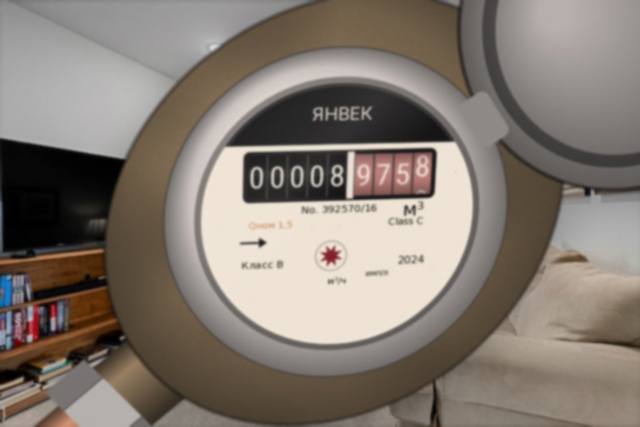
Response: 8.9758 m³
